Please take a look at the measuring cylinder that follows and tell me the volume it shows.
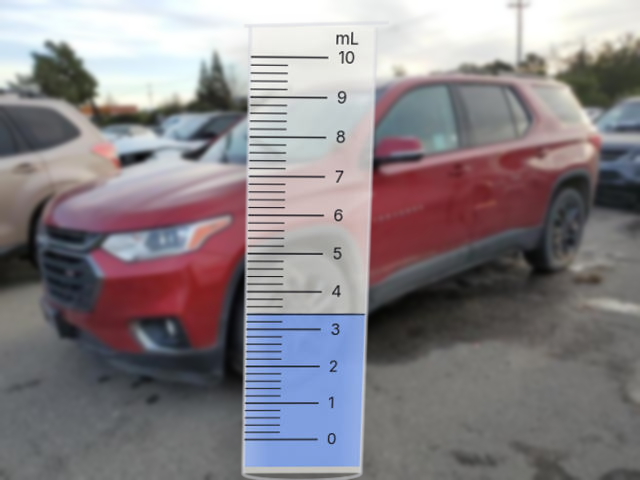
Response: 3.4 mL
